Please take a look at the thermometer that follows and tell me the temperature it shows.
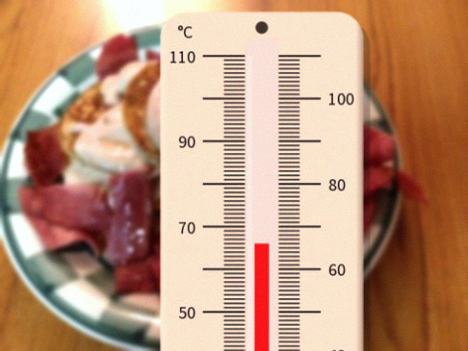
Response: 66 °C
